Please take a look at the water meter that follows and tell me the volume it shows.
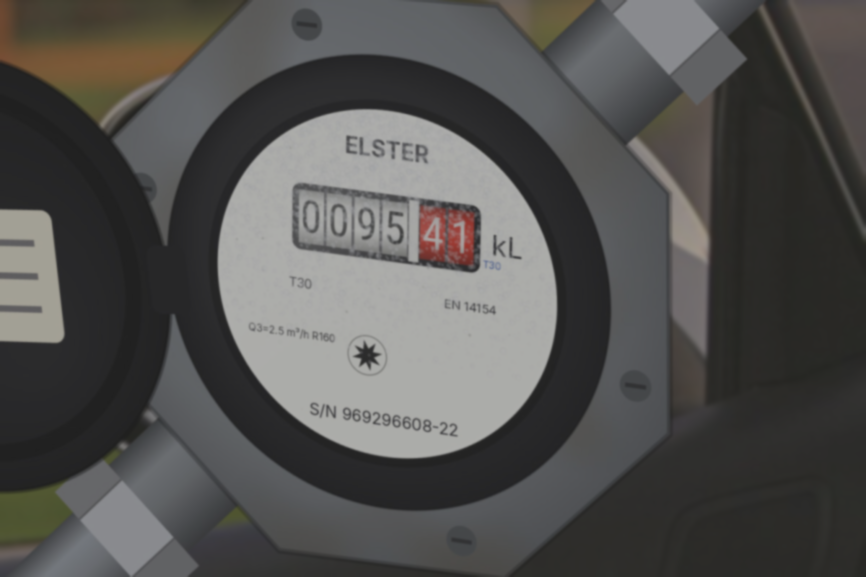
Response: 95.41 kL
